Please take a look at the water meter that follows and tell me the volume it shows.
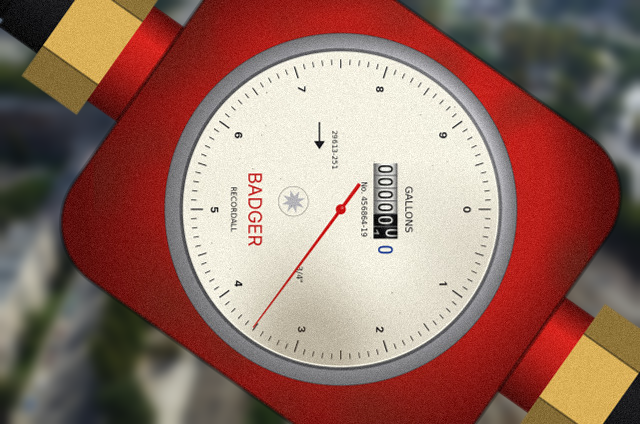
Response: 3.5 gal
